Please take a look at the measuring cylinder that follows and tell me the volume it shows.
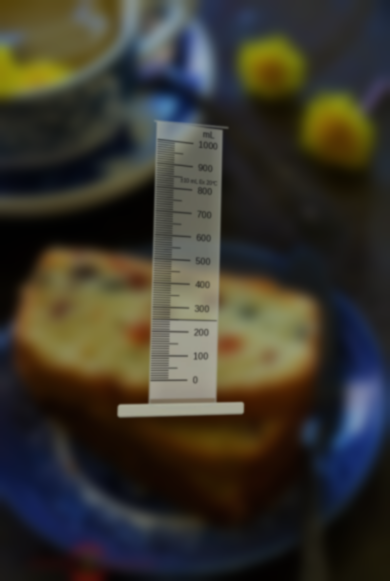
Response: 250 mL
